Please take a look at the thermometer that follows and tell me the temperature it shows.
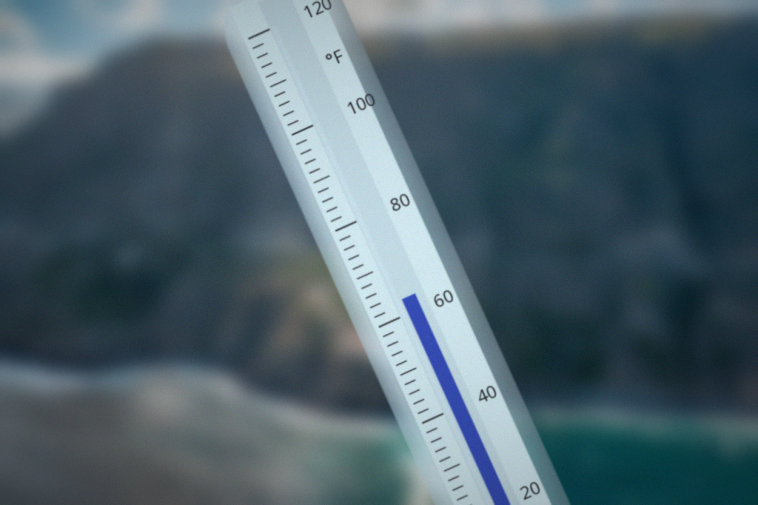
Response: 63 °F
